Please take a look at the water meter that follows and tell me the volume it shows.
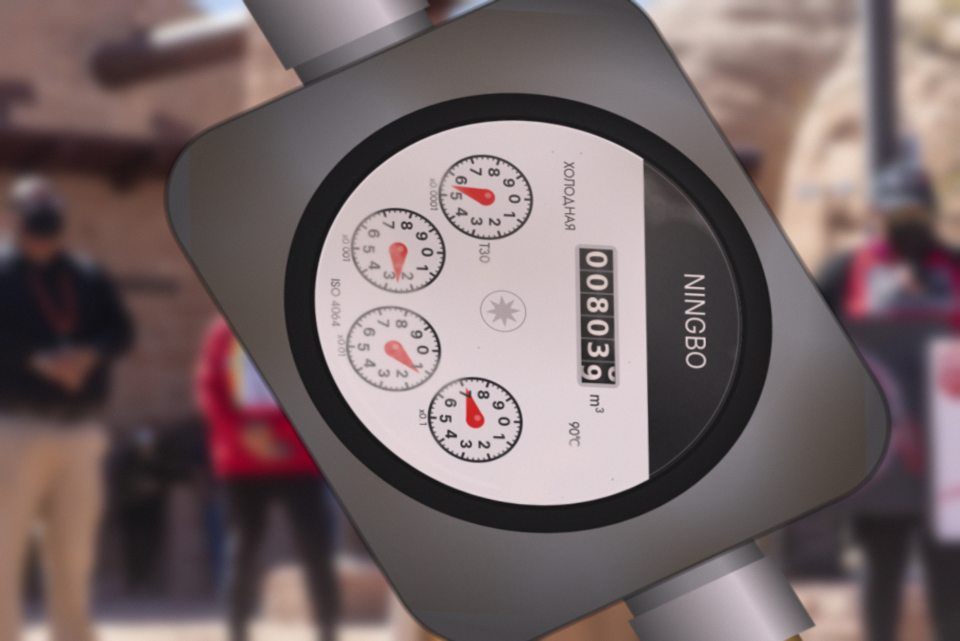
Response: 8038.7125 m³
